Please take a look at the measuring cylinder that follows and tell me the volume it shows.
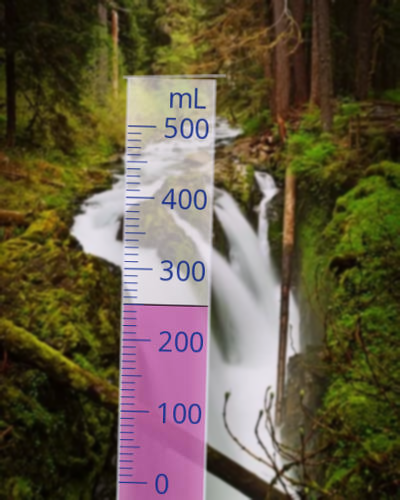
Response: 250 mL
